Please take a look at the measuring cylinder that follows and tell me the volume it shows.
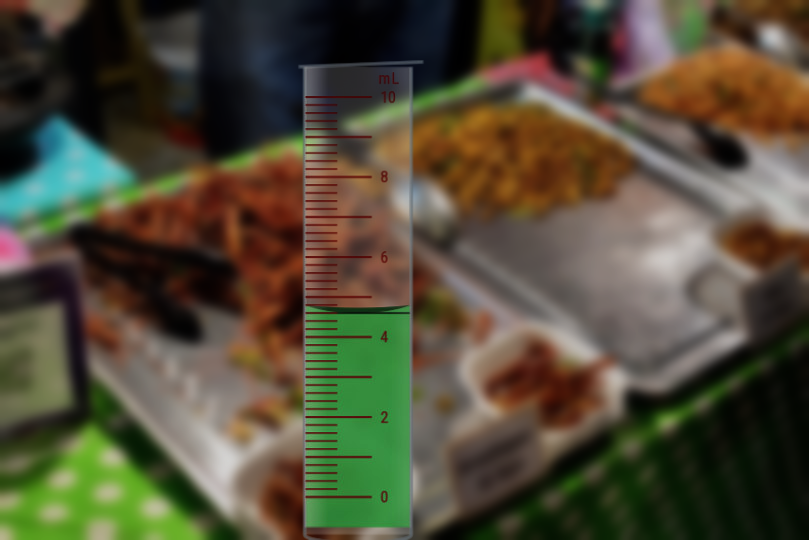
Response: 4.6 mL
